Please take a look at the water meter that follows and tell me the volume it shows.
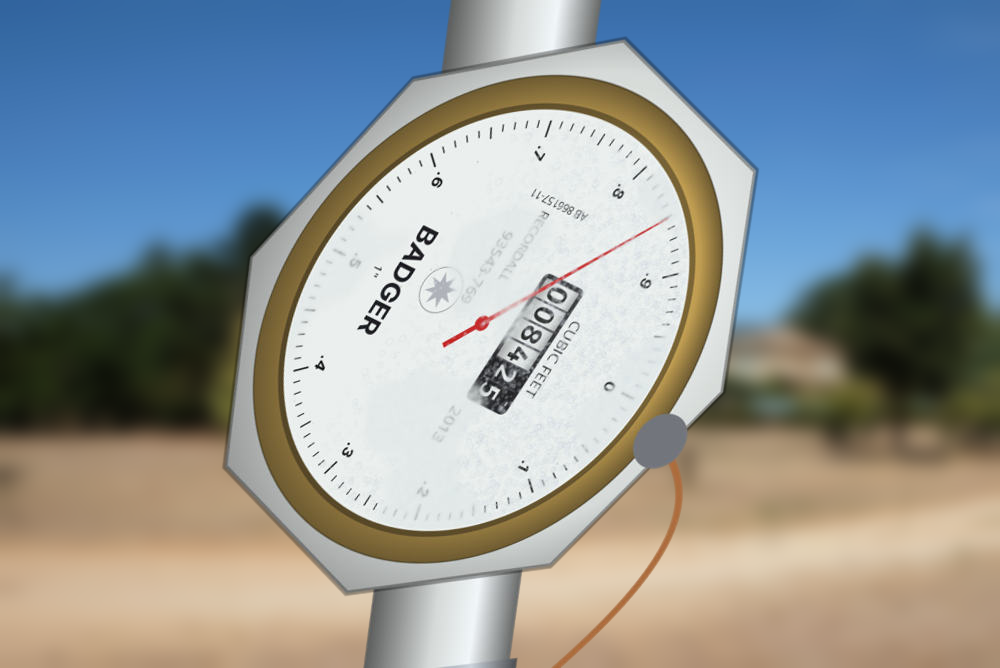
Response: 8424.85 ft³
